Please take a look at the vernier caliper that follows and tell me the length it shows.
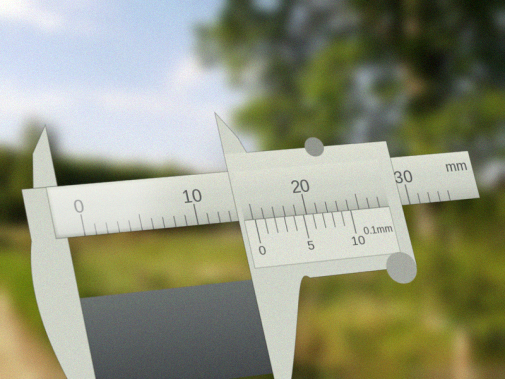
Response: 15.2 mm
